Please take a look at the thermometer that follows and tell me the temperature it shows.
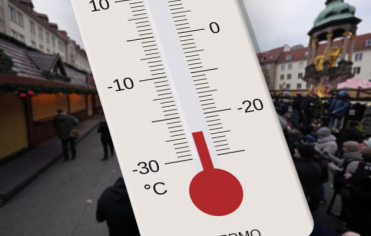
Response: -24 °C
